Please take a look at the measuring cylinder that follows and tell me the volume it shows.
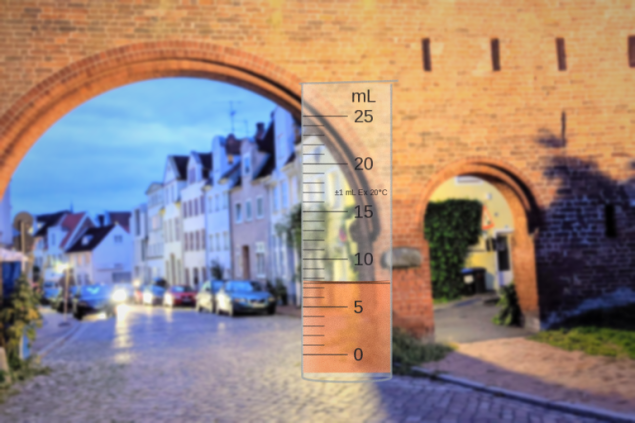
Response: 7.5 mL
